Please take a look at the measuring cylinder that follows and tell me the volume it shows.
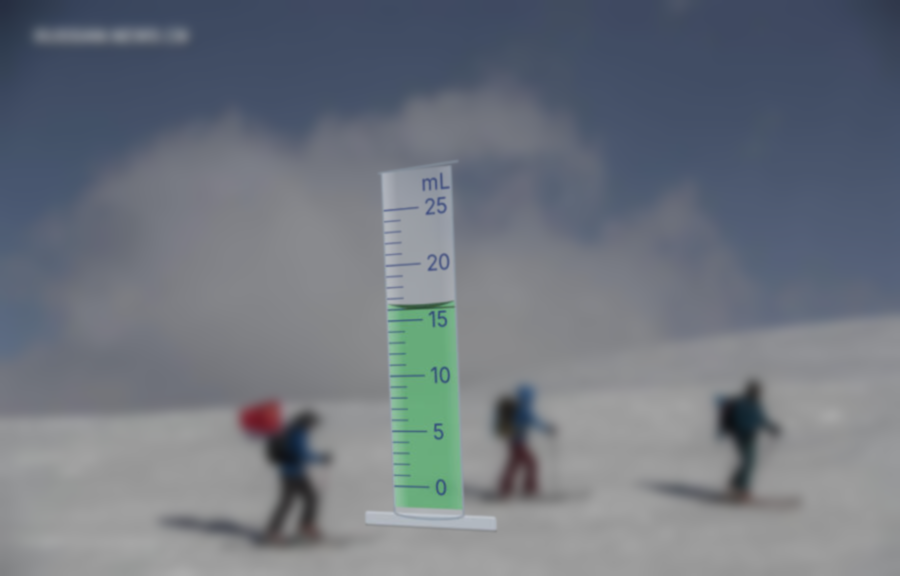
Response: 16 mL
